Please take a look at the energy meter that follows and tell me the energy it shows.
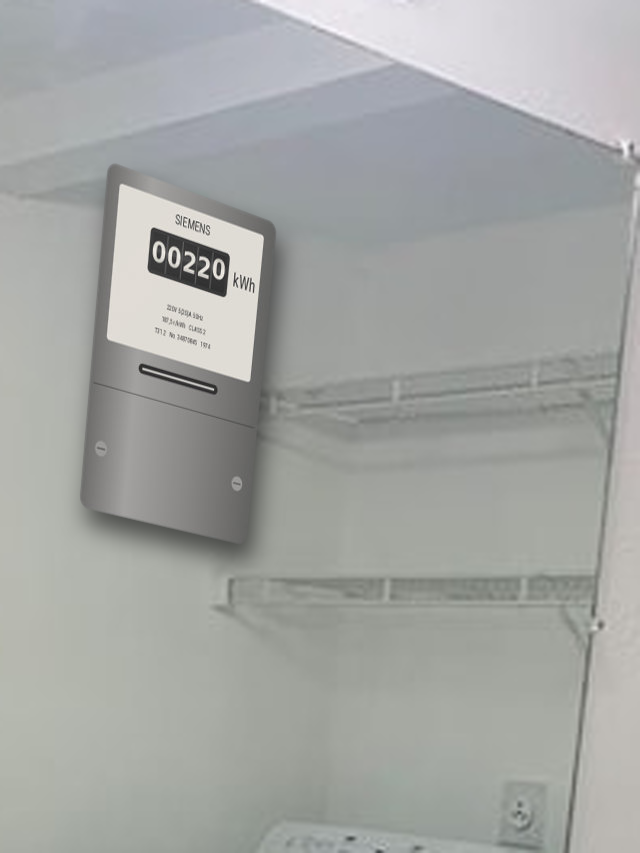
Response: 220 kWh
